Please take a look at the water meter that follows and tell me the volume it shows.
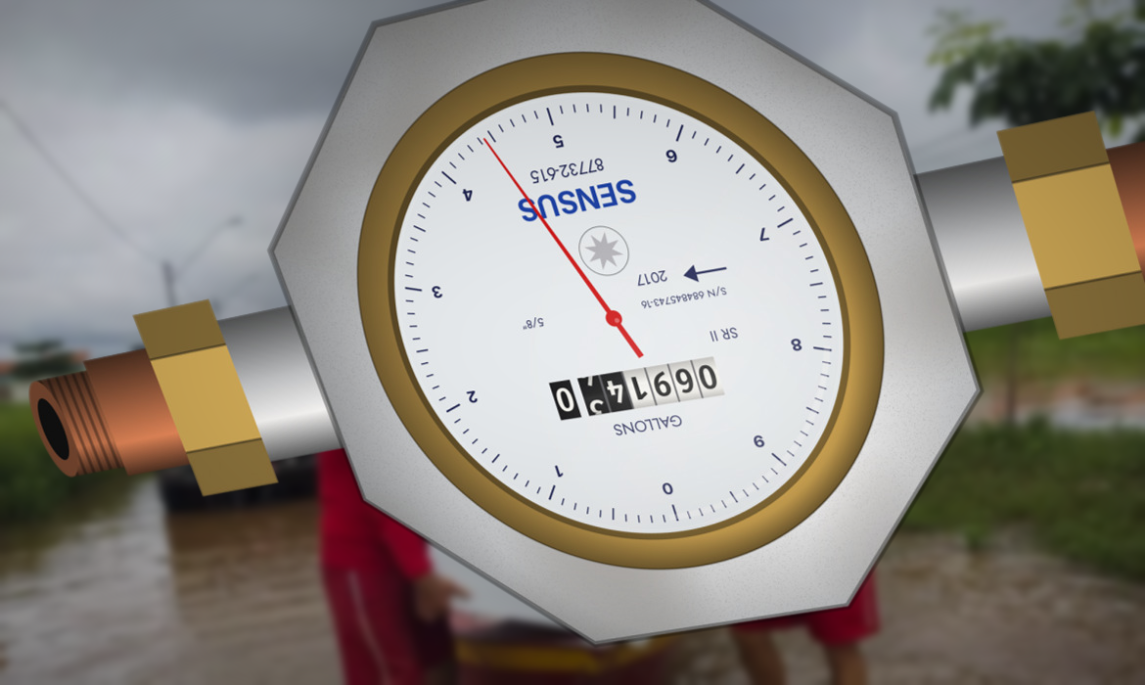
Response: 691434.4 gal
